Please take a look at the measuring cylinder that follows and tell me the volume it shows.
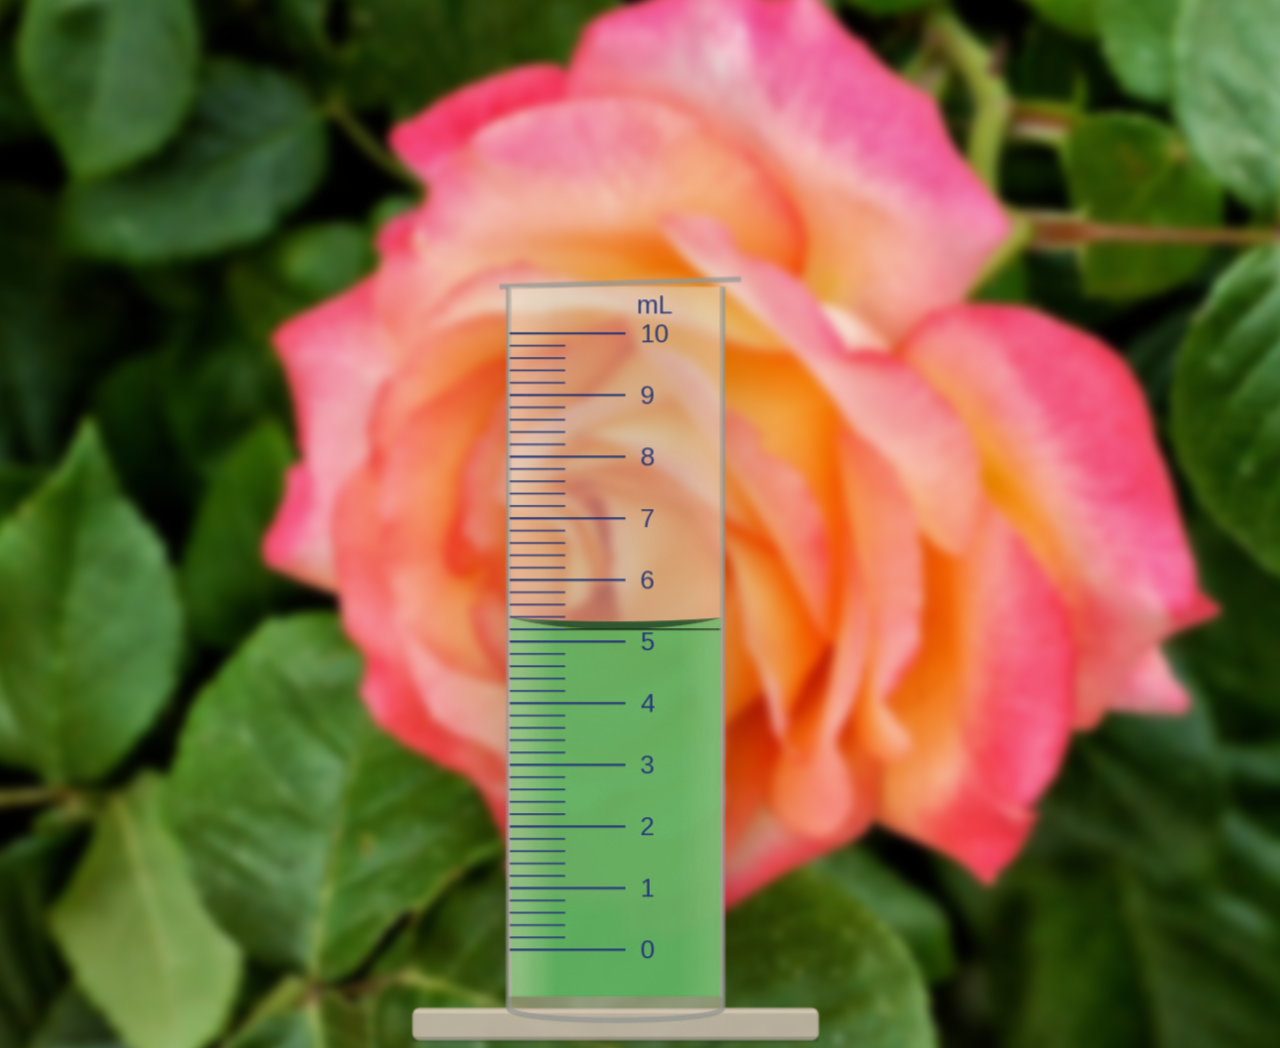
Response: 5.2 mL
